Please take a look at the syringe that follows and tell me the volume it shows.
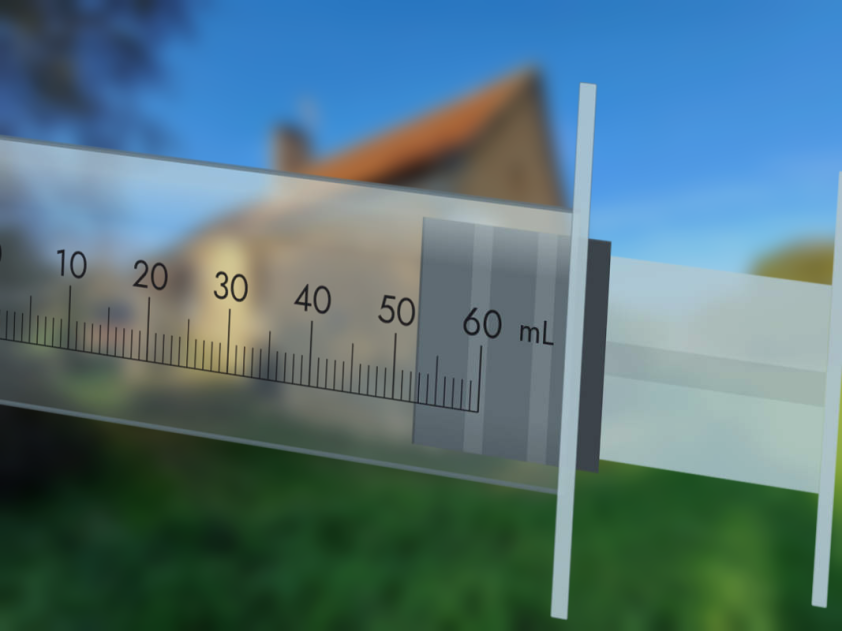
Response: 52.5 mL
